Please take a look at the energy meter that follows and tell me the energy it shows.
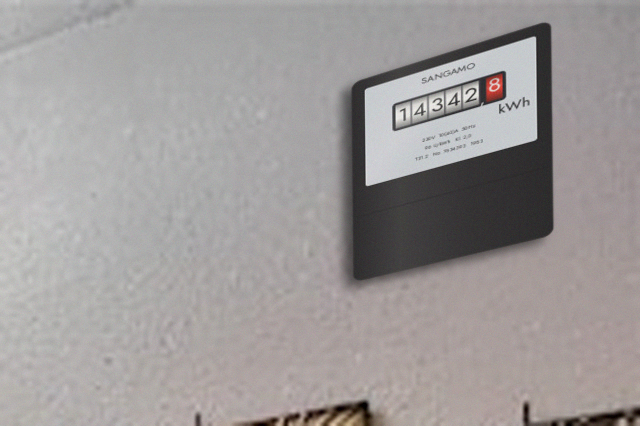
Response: 14342.8 kWh
